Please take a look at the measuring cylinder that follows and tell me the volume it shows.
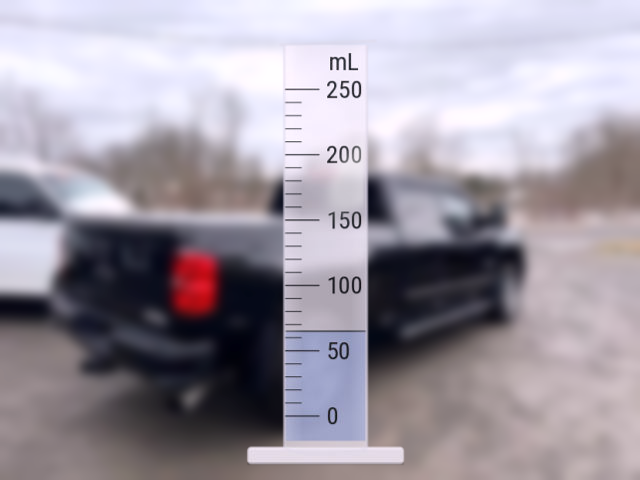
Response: 65 mL
